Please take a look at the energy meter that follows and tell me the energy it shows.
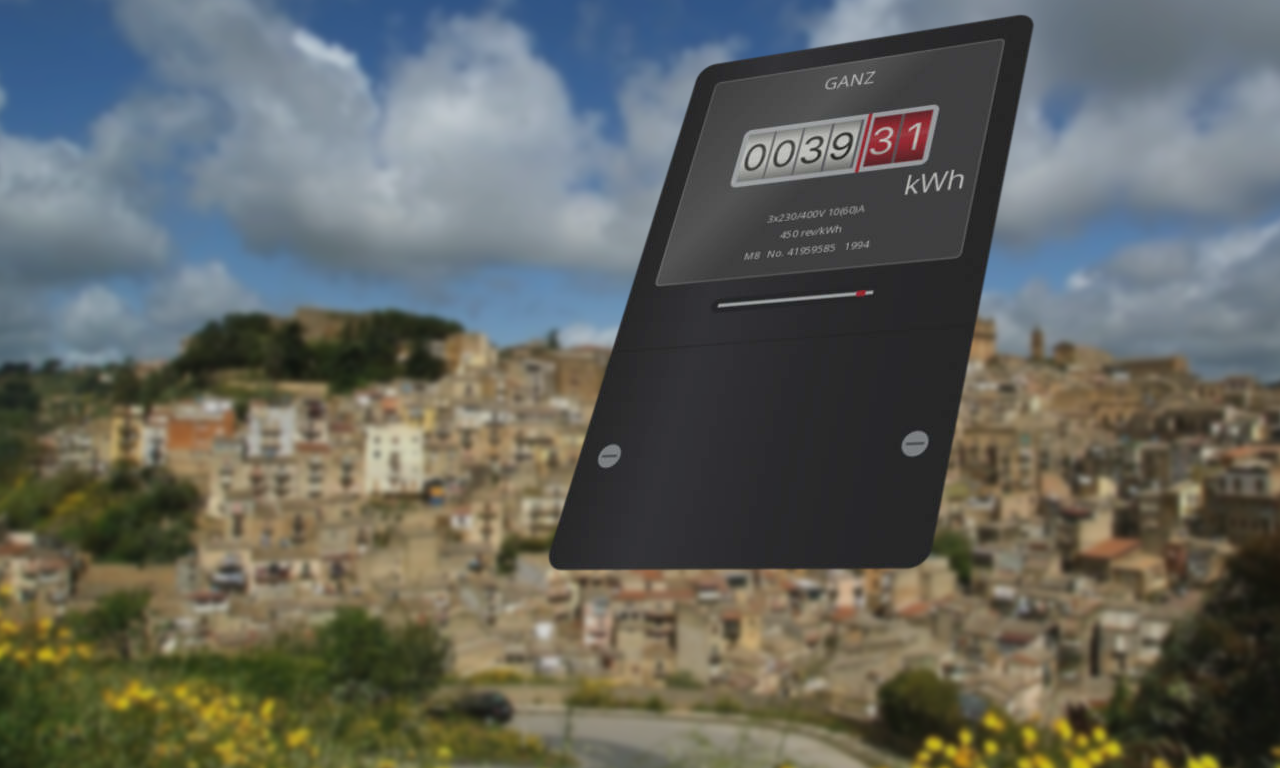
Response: 39.31 kWh
